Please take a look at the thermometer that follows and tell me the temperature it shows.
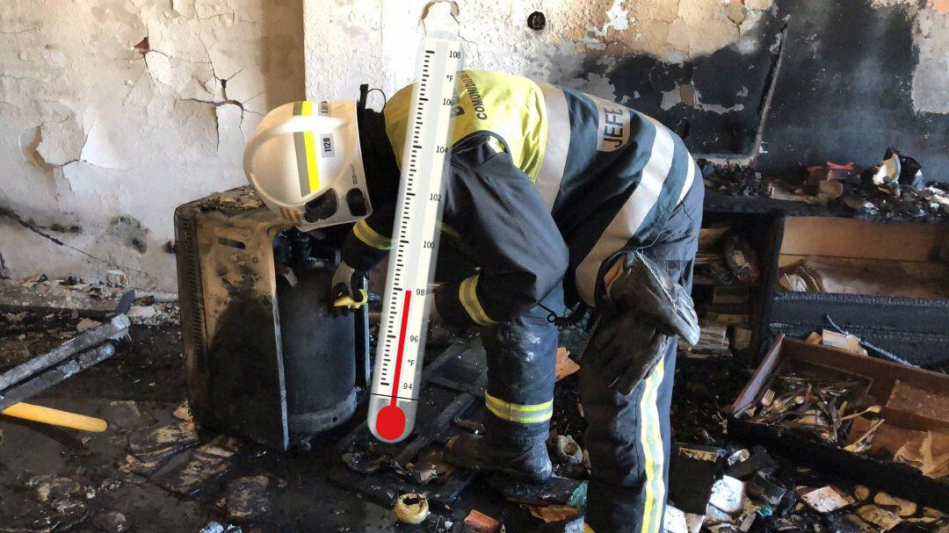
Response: 98 °F
